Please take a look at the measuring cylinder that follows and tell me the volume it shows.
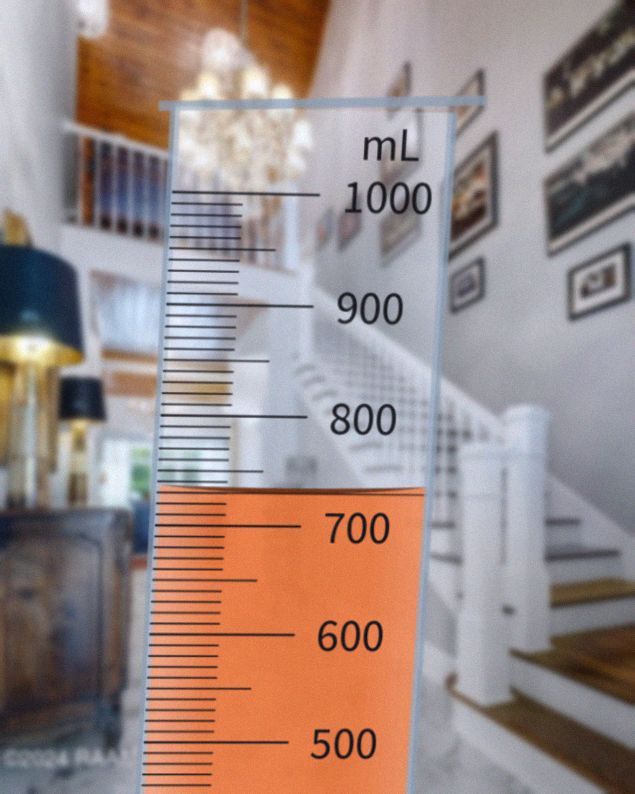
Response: 730 mL
